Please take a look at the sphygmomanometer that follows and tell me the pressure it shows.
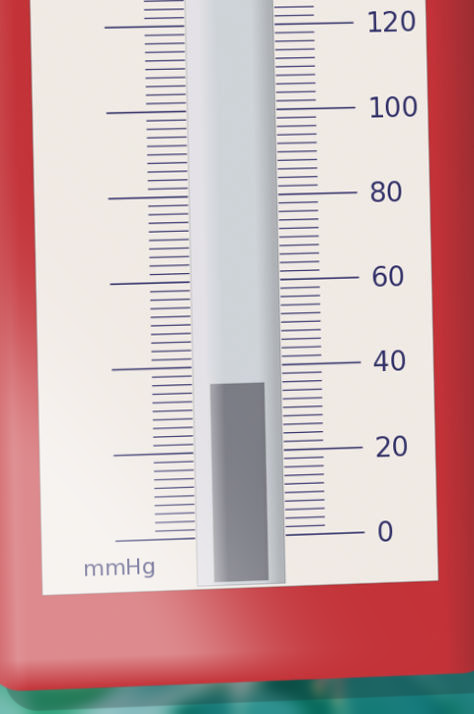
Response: 36 mmHg
